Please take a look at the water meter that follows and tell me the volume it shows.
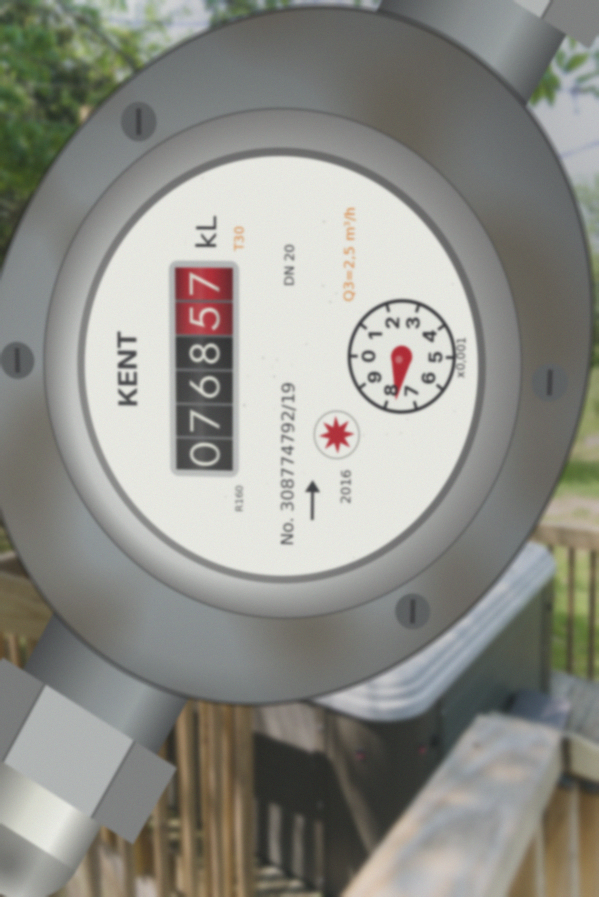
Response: 768.577 kL
